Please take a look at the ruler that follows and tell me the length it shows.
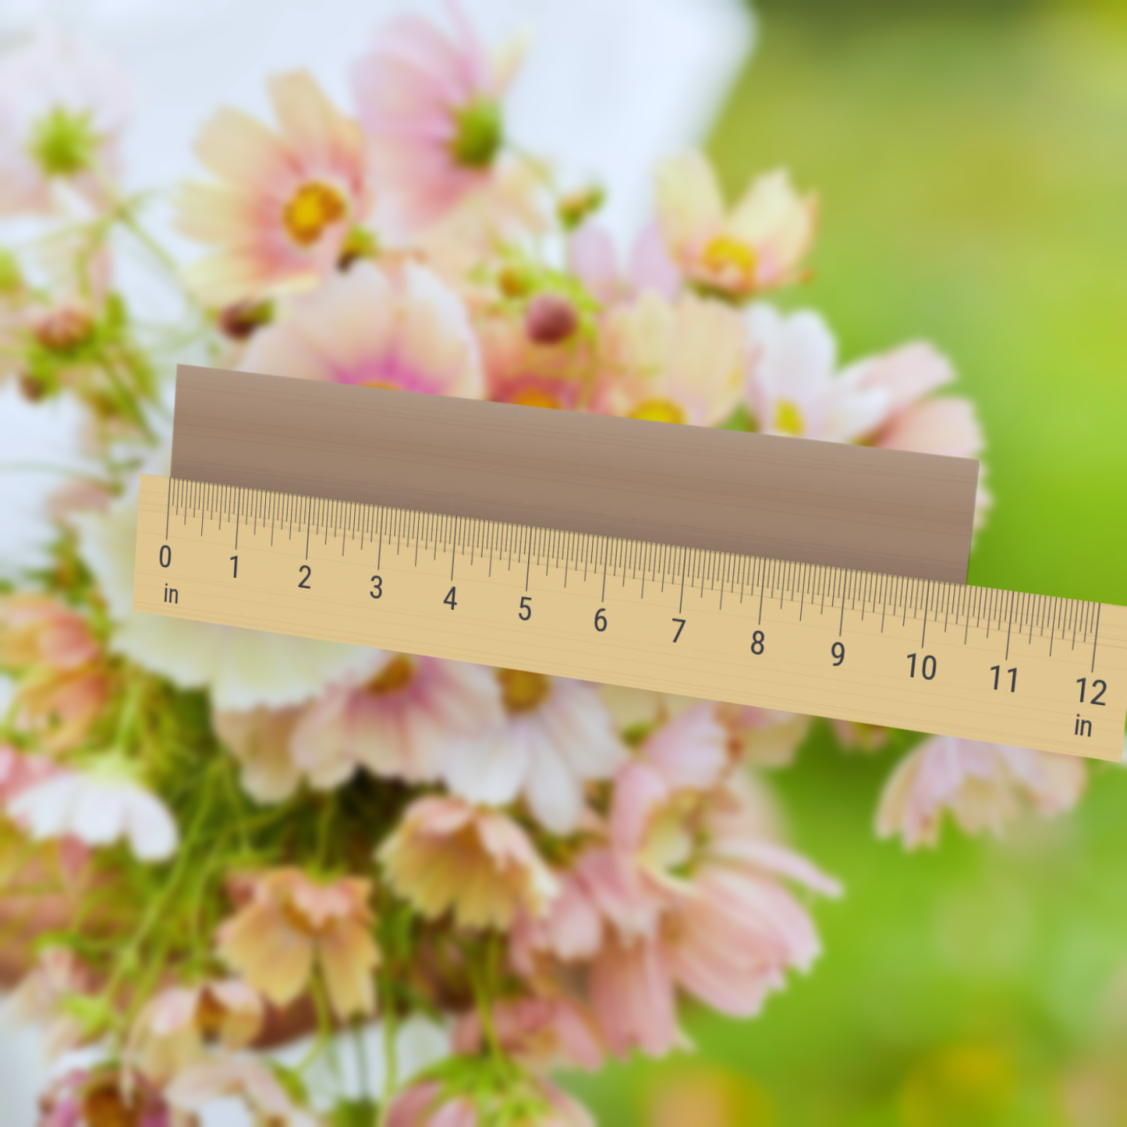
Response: 10.4375 in
